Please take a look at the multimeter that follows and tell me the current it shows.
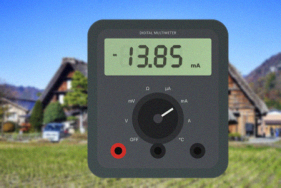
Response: -13.85 mA
